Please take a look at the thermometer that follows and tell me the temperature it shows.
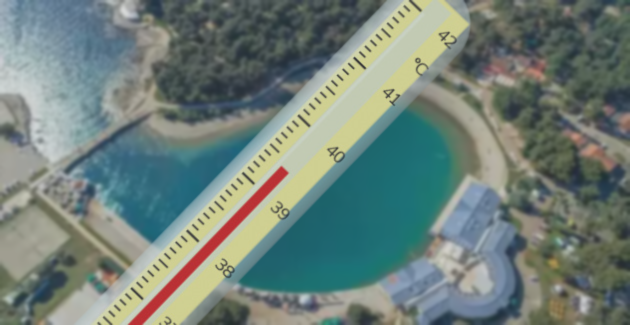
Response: 39.4 °C
